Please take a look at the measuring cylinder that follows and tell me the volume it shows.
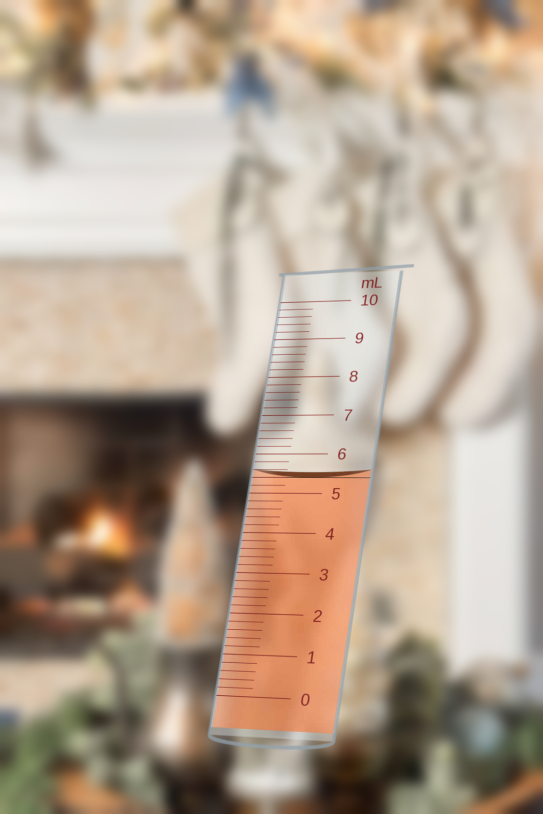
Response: 5.4 mL
